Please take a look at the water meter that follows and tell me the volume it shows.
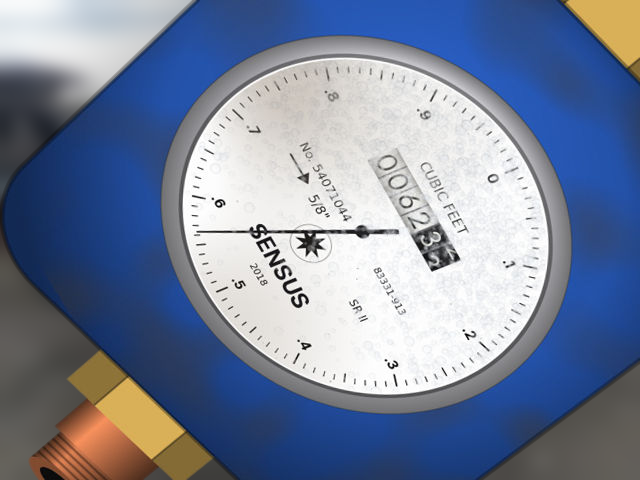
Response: 6232.56 ft³
